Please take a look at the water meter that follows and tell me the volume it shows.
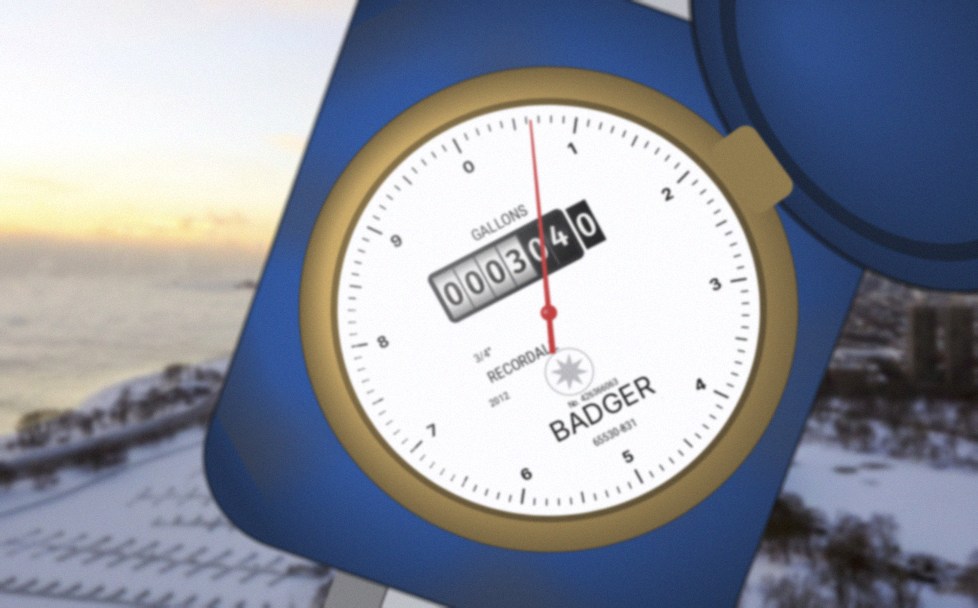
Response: 3040.6 gal
